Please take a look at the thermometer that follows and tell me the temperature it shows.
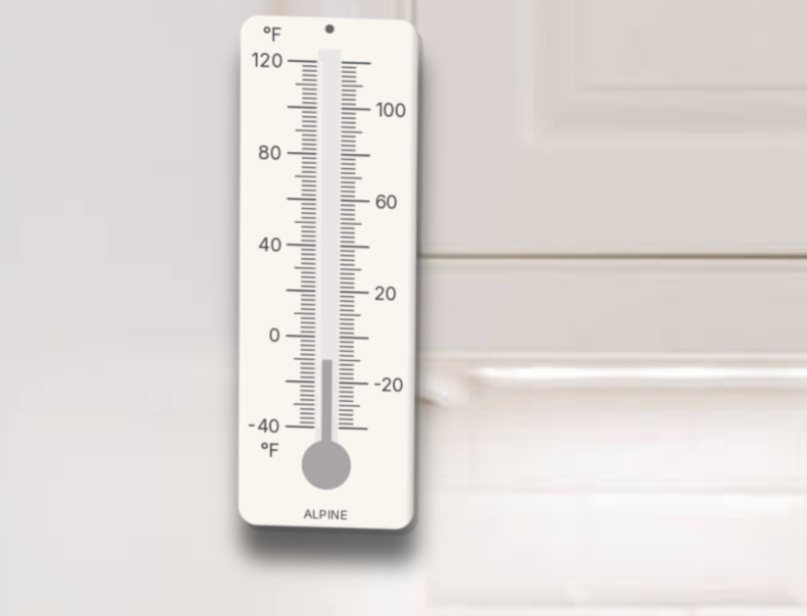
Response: -10 °F
